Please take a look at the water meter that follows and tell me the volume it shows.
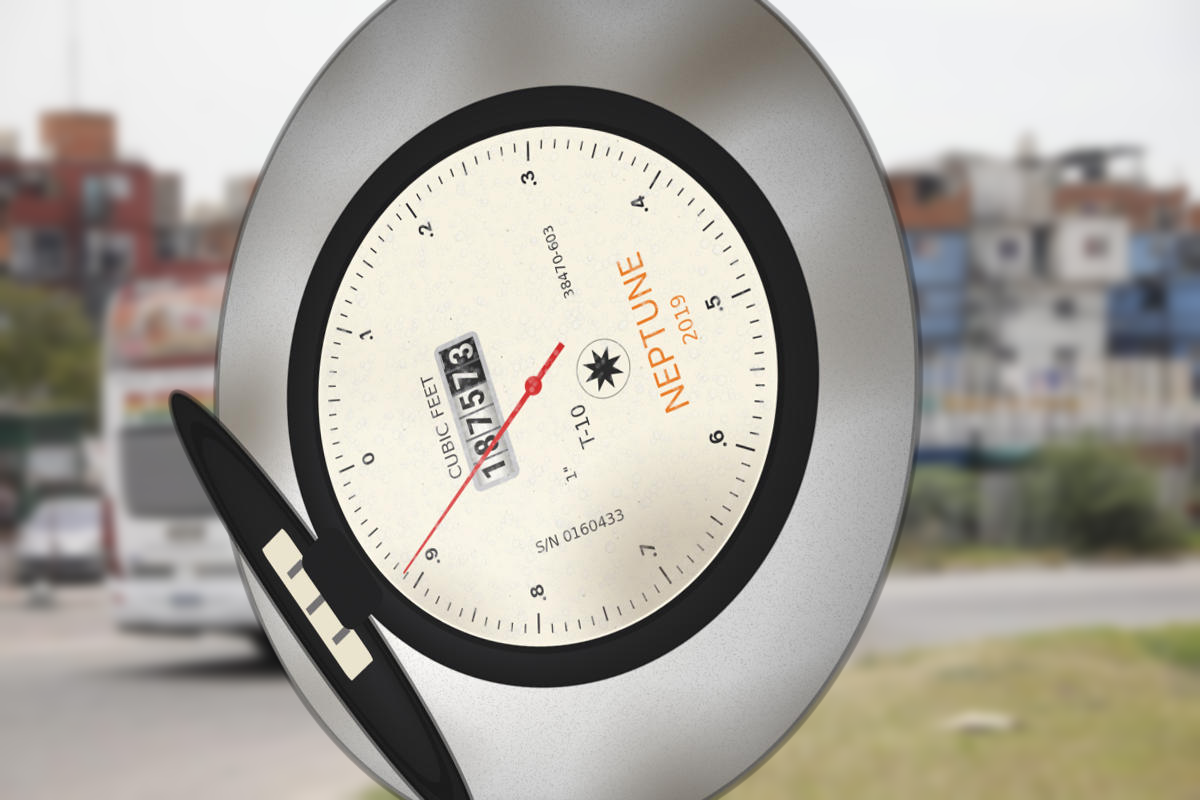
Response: 187572.91 ft³
